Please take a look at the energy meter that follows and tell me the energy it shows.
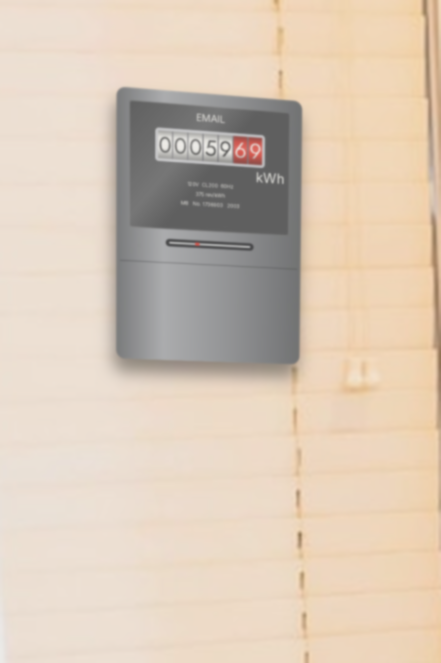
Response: 59.69 kWh
